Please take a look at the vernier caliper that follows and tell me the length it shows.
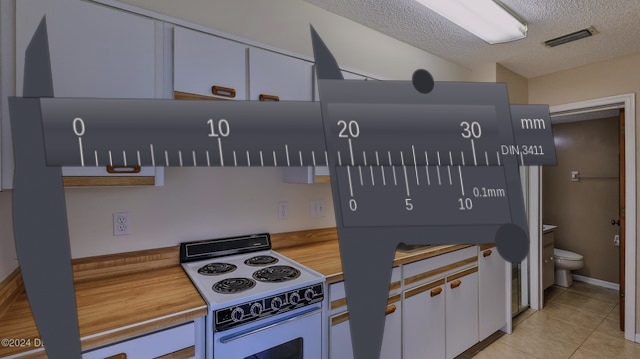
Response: 19.6 mm
